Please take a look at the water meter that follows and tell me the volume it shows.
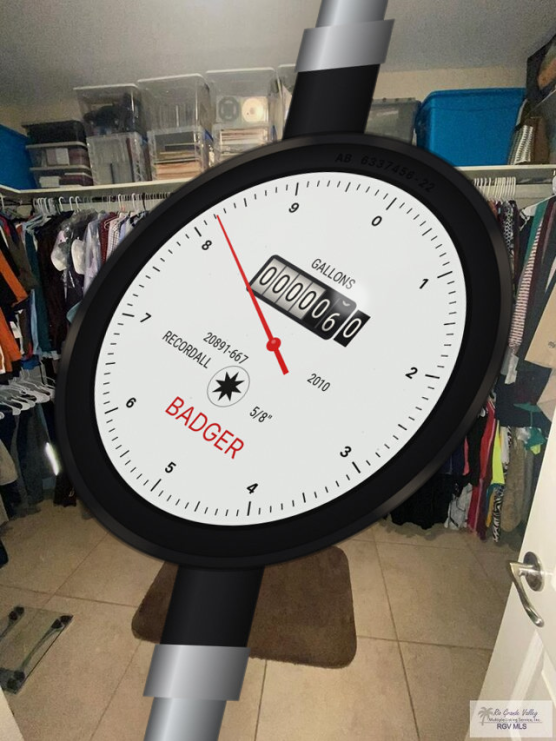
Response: 58.2 gal
